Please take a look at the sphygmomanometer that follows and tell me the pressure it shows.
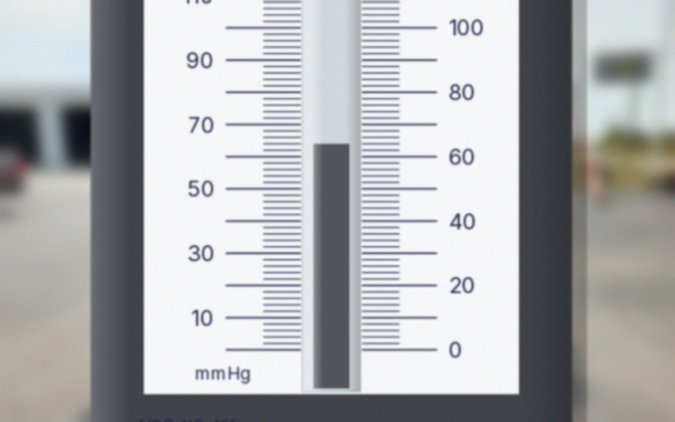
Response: 64 mmHg
